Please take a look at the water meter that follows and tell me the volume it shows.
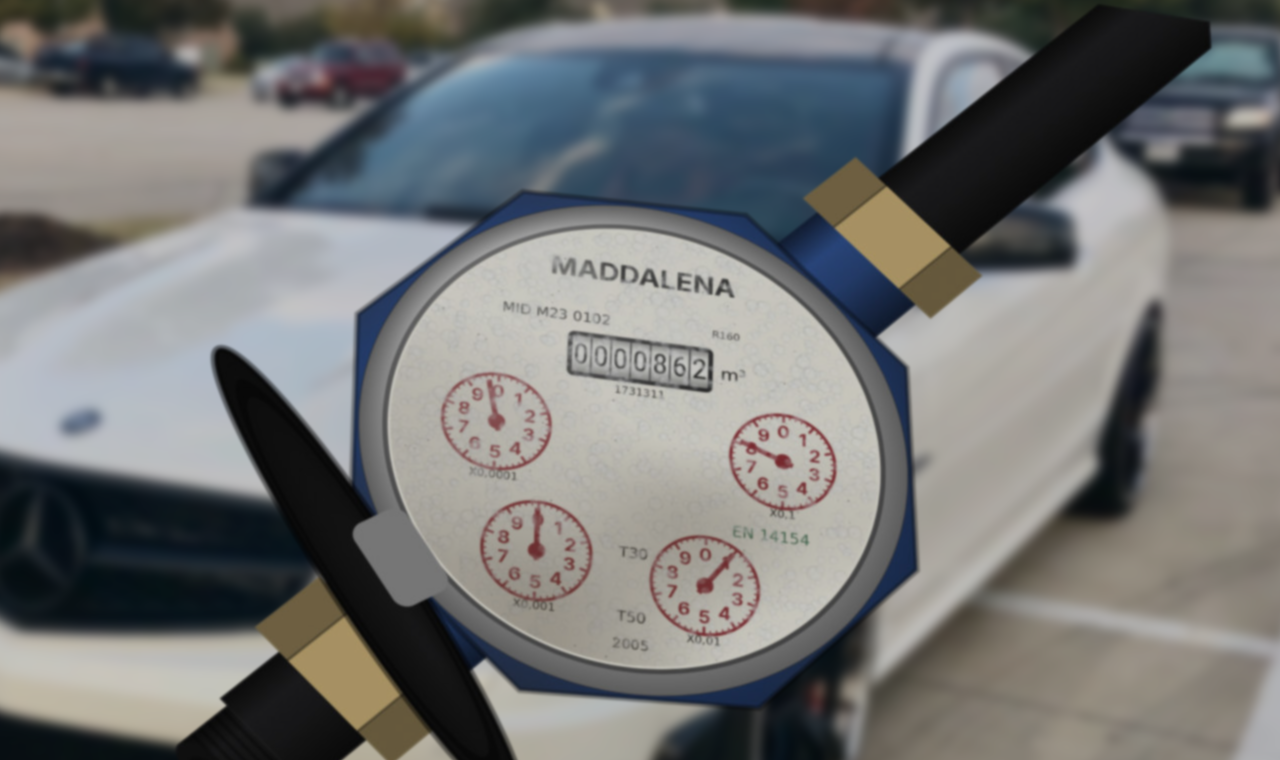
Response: 862.8099 m³
